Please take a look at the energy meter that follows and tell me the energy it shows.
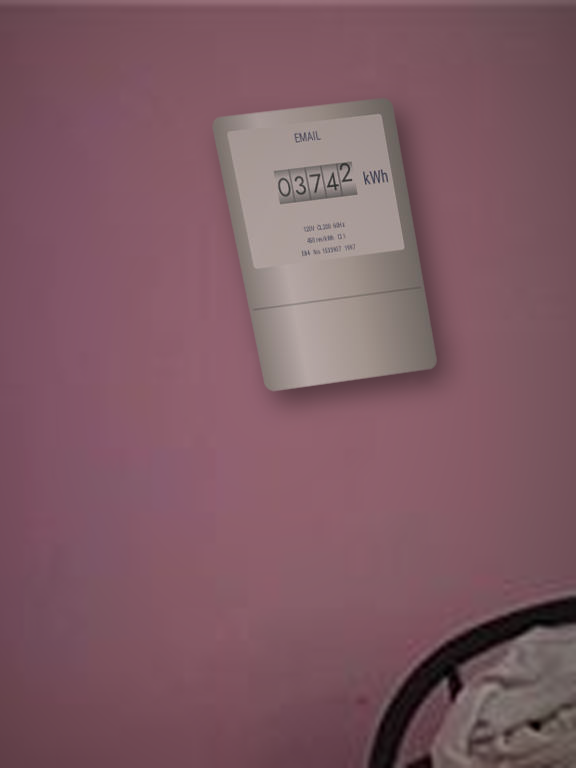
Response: 3742 kWh
